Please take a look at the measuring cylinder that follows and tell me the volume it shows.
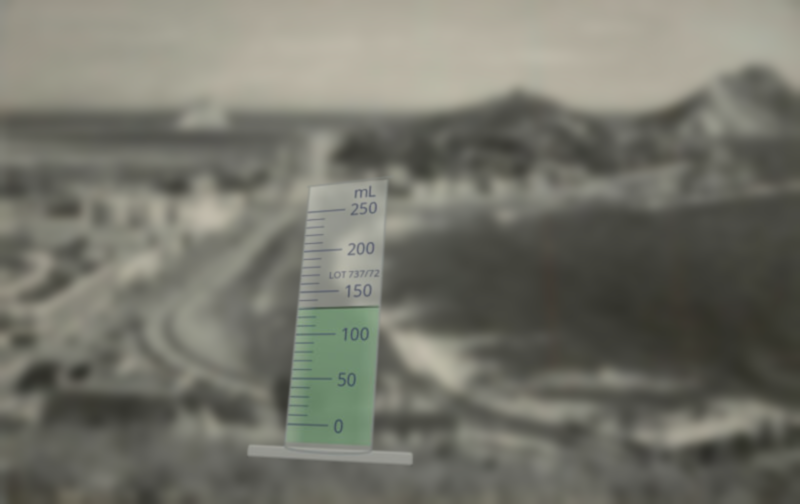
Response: 130 mL
